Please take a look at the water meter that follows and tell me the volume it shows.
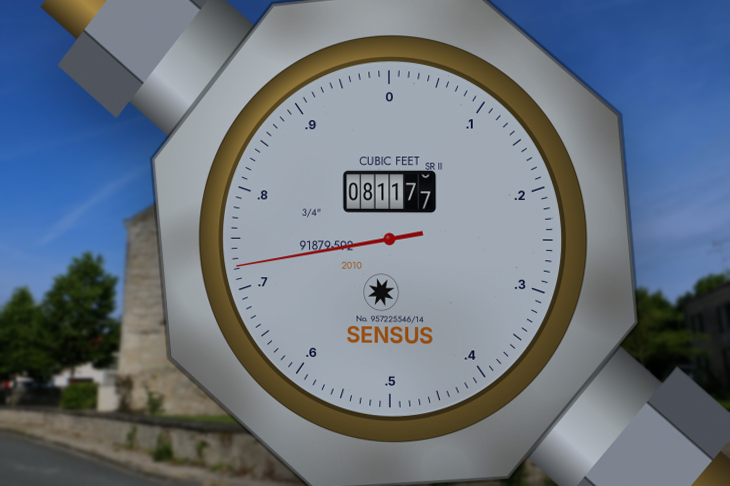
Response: 81176.72 ft³
